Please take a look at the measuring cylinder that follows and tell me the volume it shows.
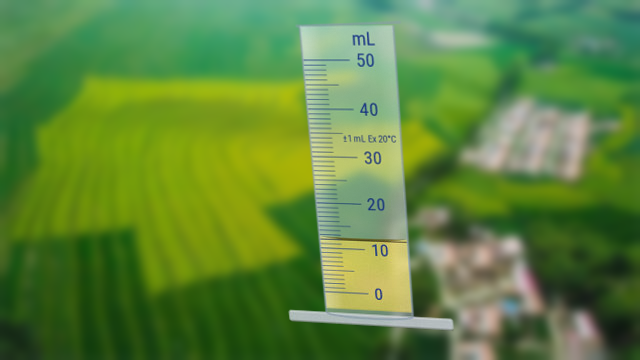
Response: 12 mL
